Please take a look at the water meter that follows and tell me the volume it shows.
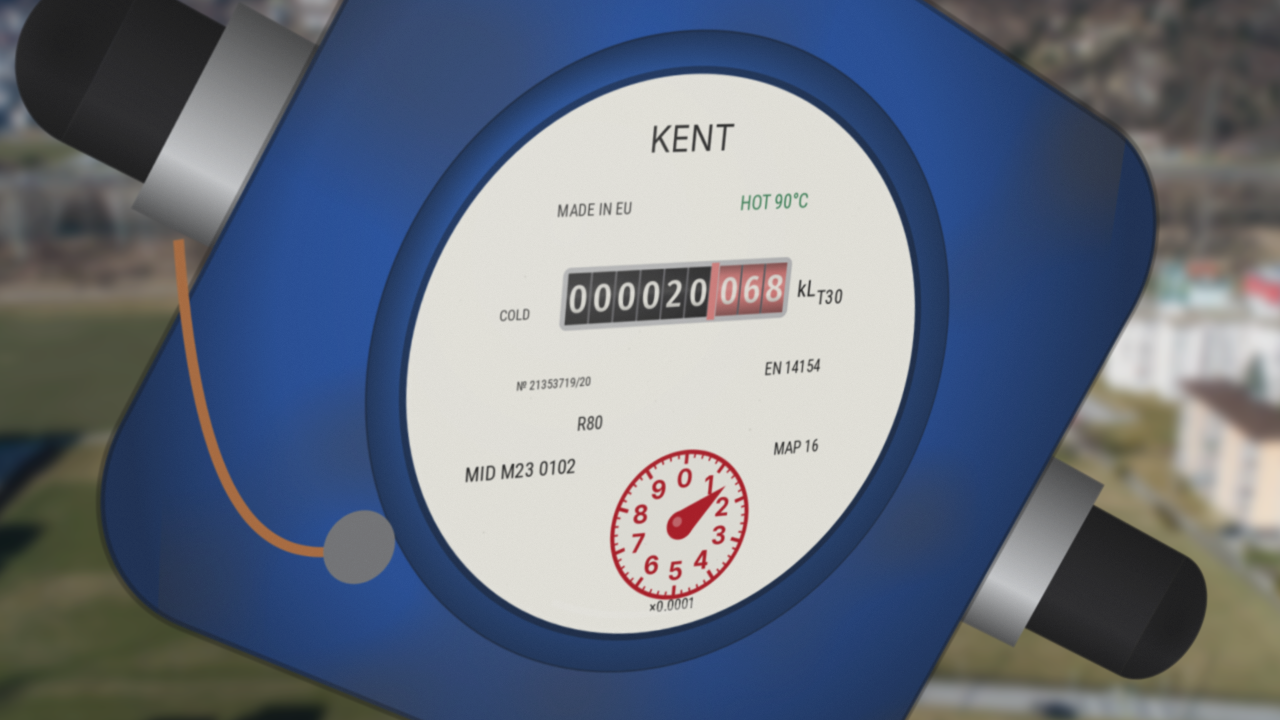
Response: 20.0681 kL
